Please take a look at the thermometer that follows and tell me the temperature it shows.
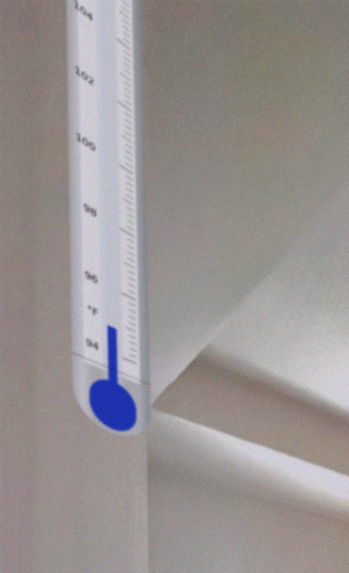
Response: 94.8 °F
